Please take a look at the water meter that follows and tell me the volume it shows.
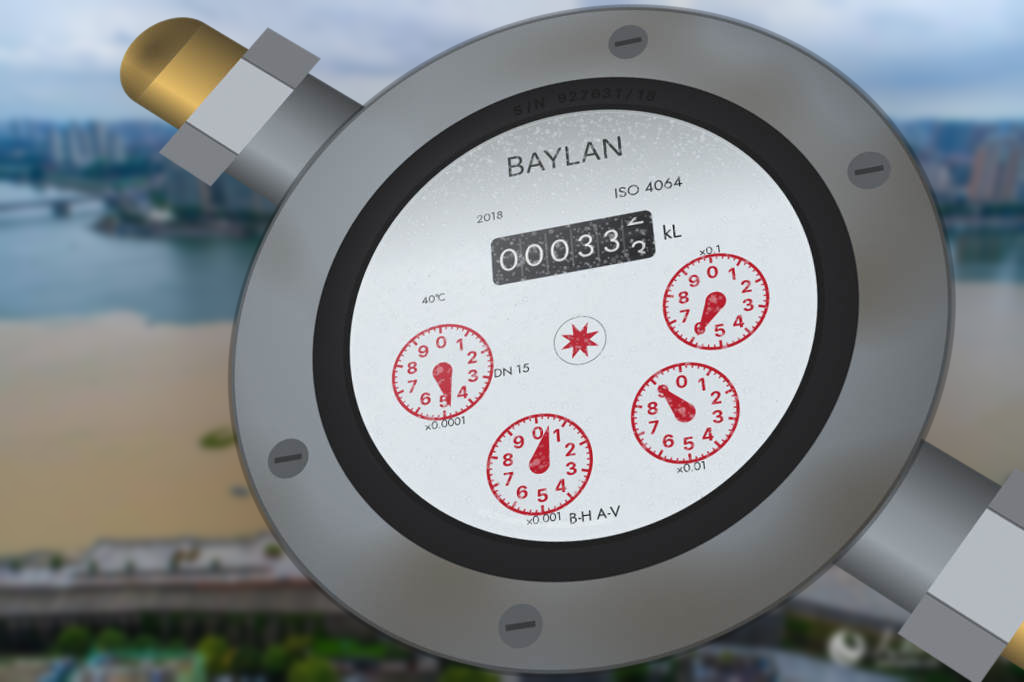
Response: 332.5904 kL
